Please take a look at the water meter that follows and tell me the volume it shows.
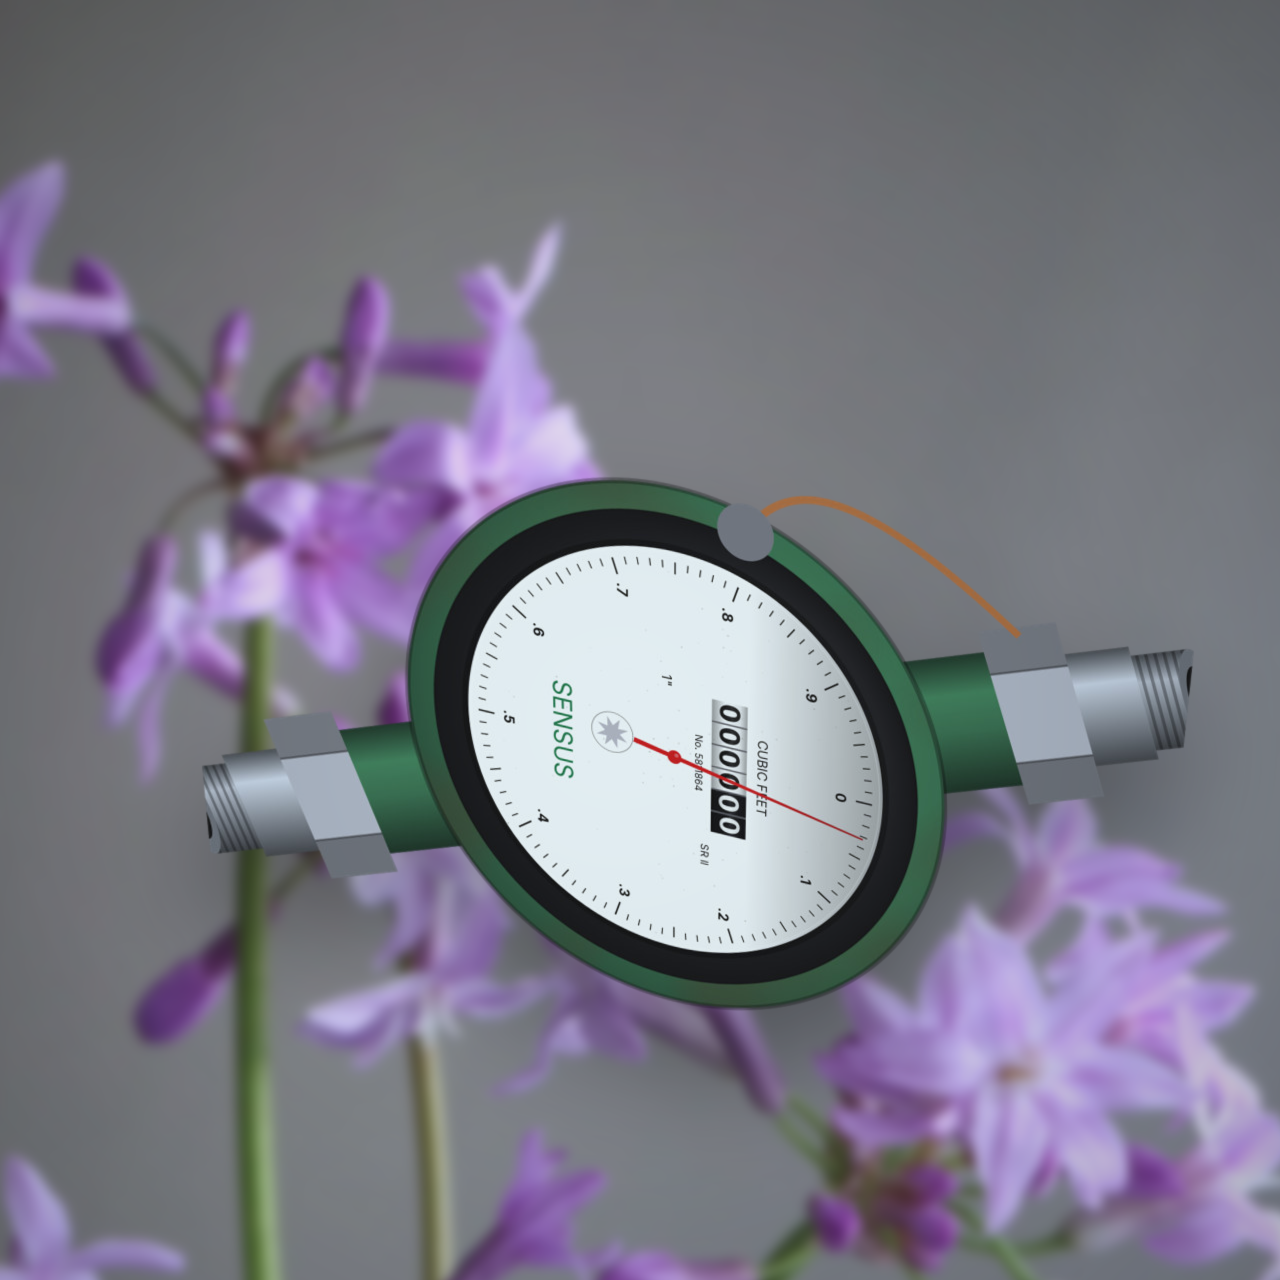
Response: 0.03 ft³
